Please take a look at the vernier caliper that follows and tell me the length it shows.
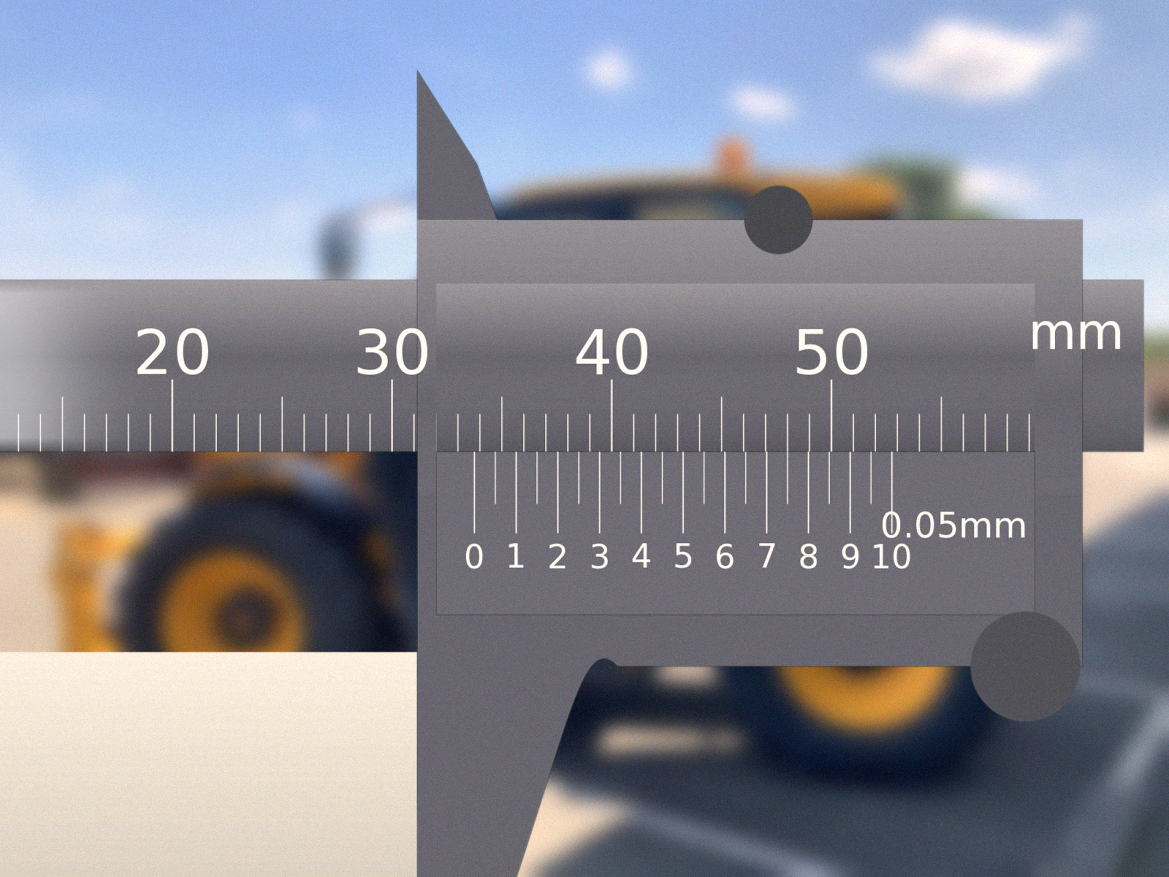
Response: 33.75 mm
